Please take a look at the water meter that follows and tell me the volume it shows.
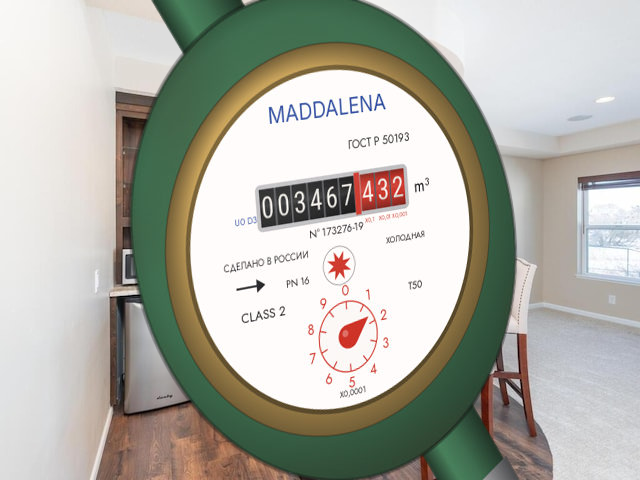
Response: 3467.4321 m³
